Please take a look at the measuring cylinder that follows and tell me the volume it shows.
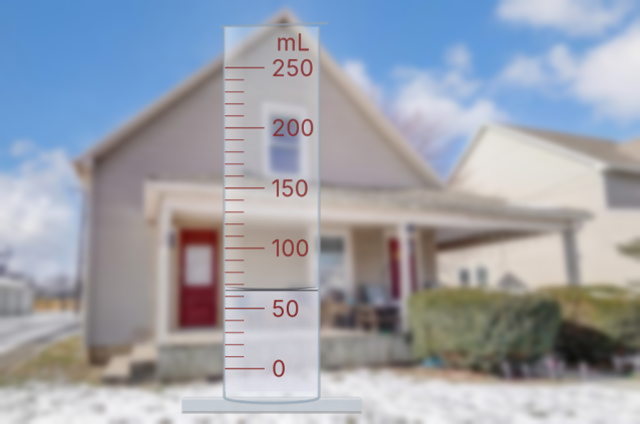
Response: 65 mL
